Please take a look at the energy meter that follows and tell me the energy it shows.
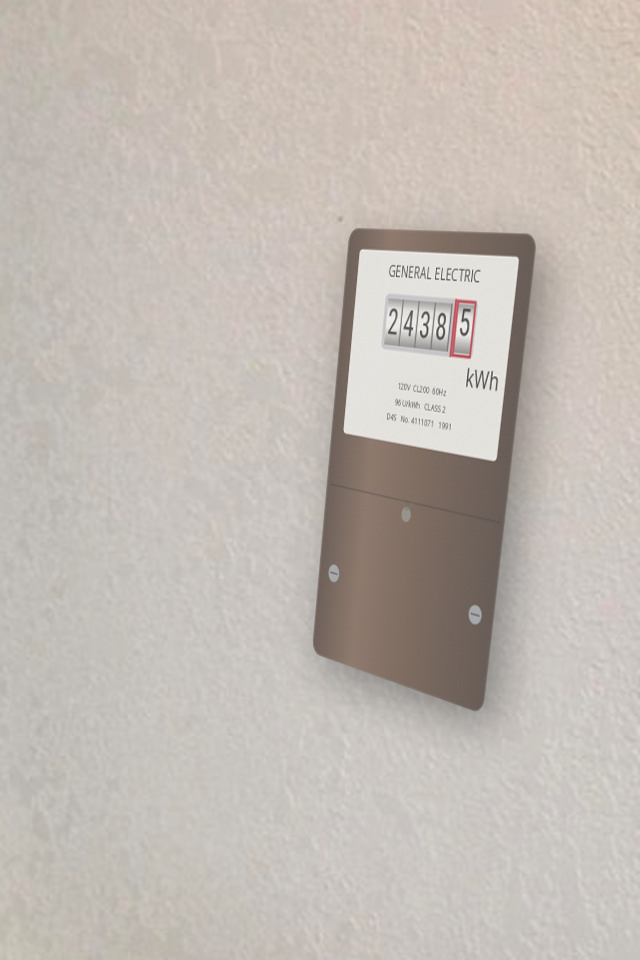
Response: 2438.5 kWh
